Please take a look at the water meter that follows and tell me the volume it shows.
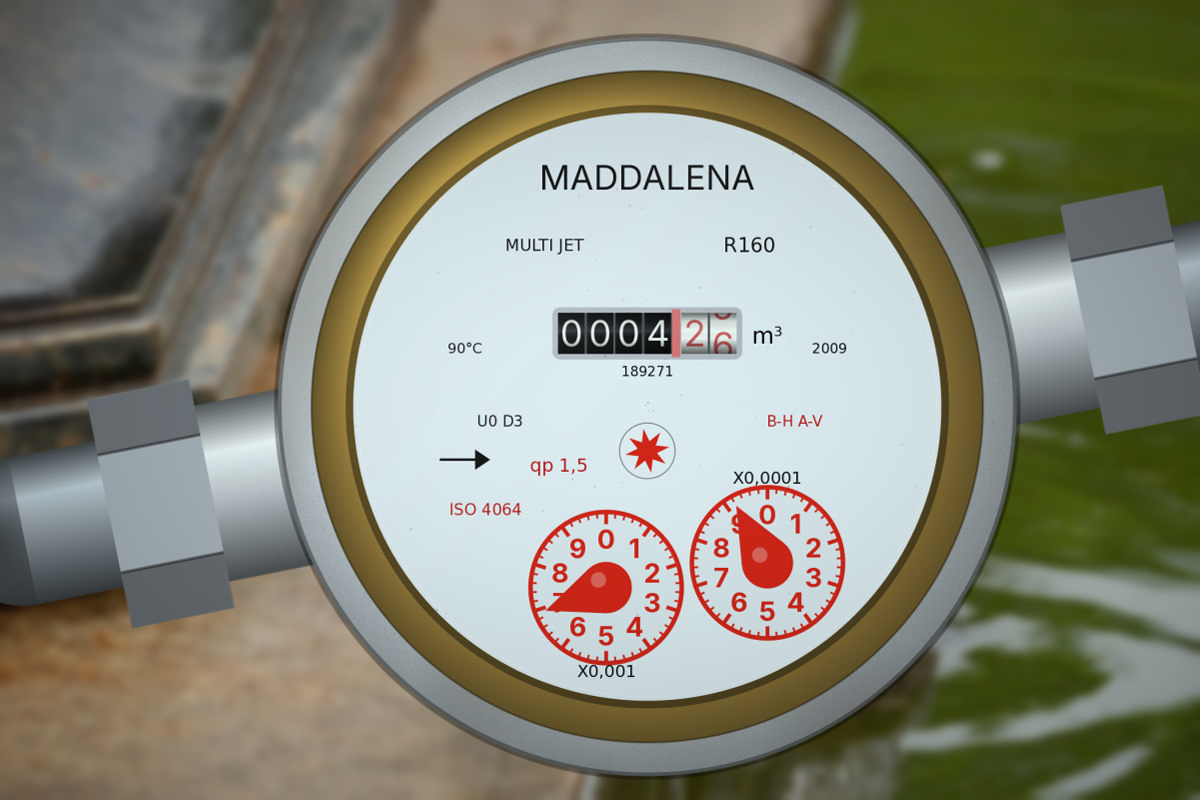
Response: 4.2569 m³
